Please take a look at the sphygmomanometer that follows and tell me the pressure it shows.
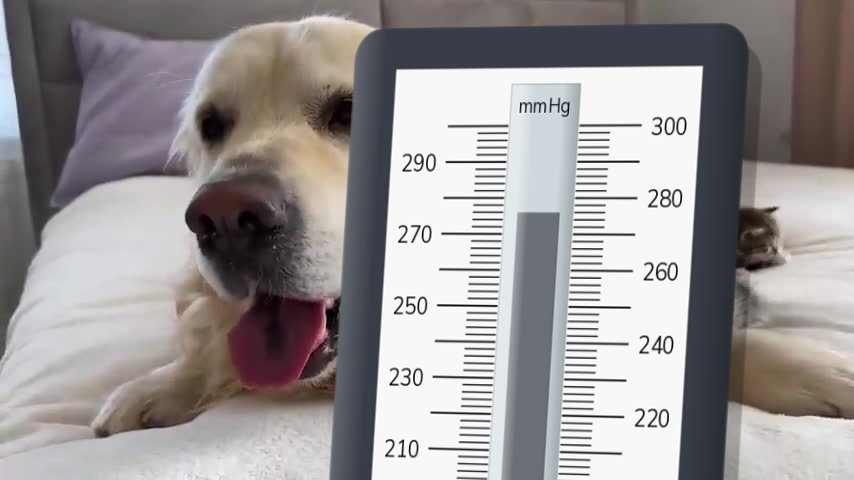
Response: 276 mmHg
